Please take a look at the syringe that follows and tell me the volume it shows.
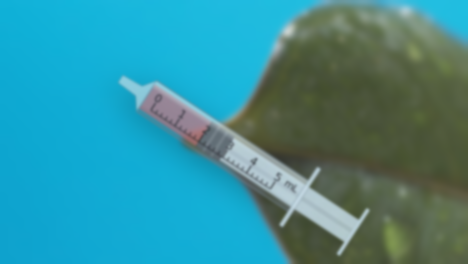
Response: 2 mL
